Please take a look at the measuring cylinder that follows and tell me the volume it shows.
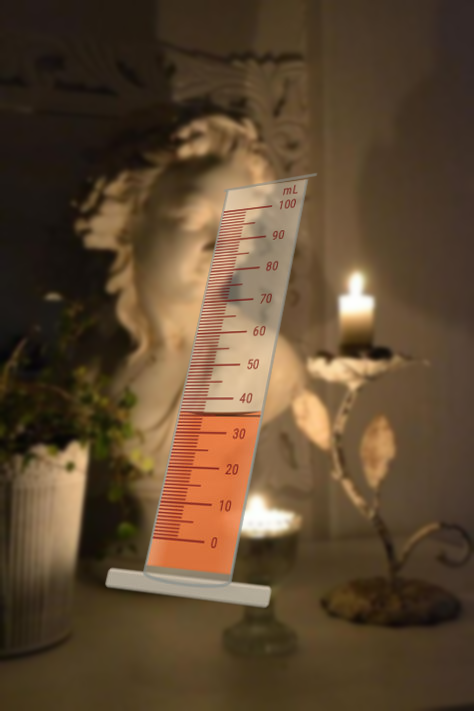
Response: 35 mL
